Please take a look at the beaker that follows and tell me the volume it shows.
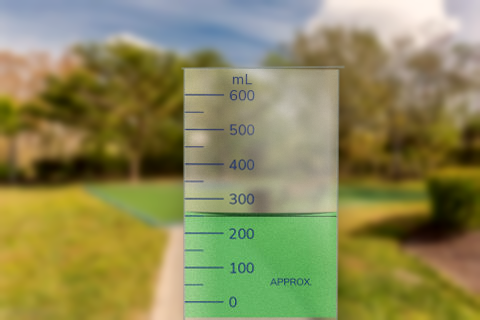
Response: 250 mL
